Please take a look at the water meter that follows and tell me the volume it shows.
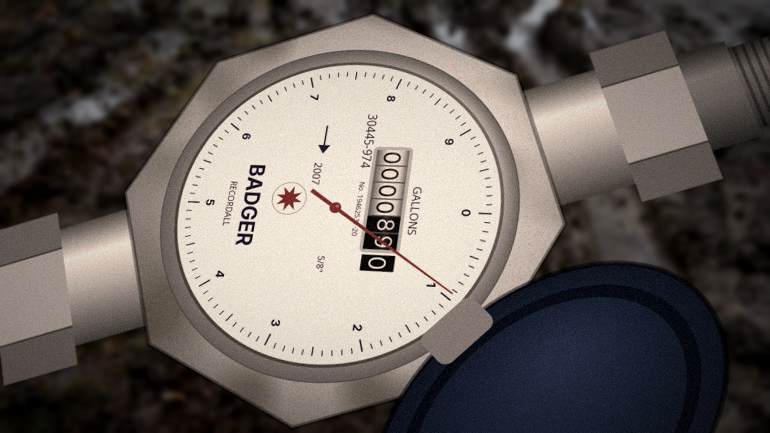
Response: 890.9 gal
